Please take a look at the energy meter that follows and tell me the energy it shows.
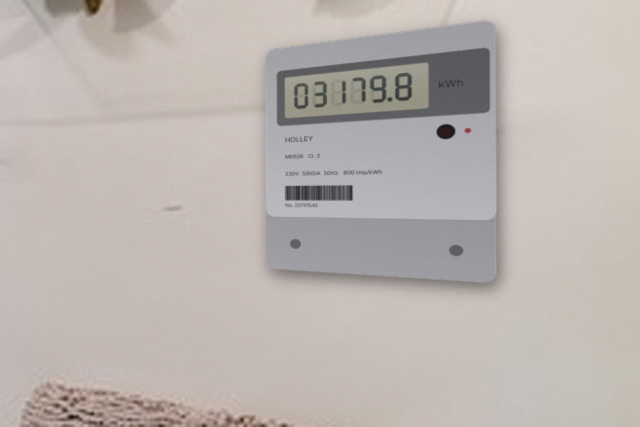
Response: 3179.8 kWh
